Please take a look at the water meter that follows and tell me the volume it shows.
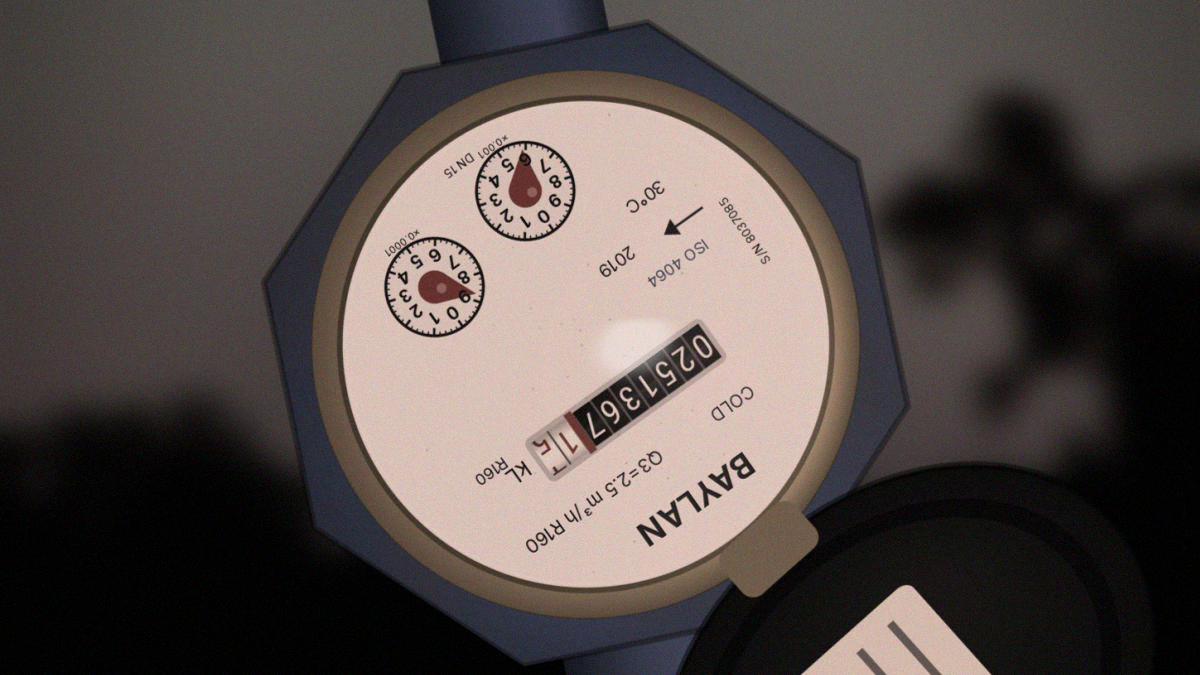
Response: 251367.1458 kL
